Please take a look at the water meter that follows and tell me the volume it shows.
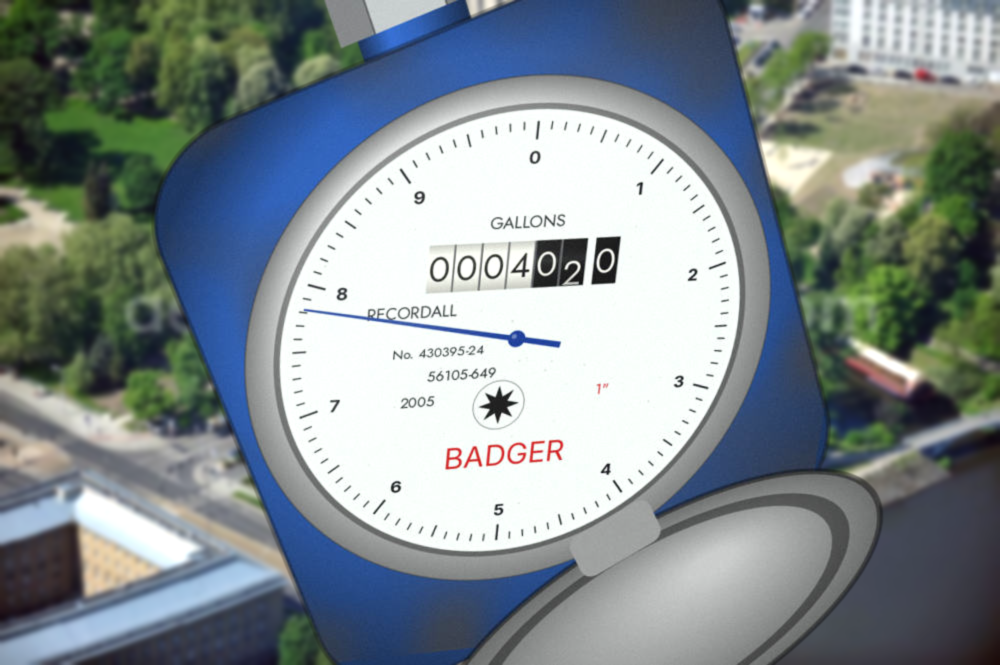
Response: 4017.8 gal
